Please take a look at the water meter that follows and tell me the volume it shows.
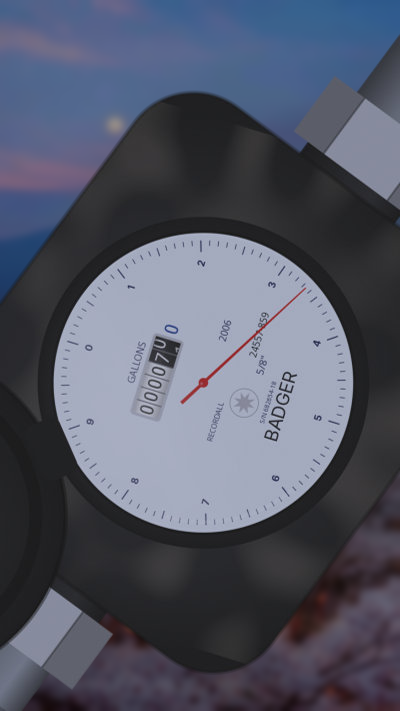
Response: 703.3 gal
